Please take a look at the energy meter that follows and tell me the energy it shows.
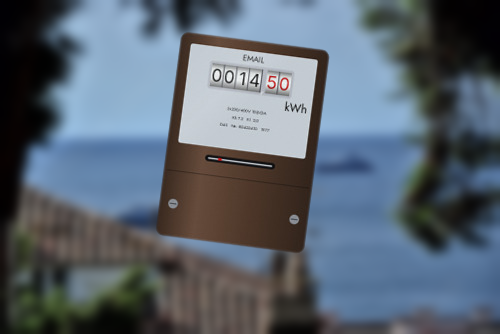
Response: 14.50 kWh
